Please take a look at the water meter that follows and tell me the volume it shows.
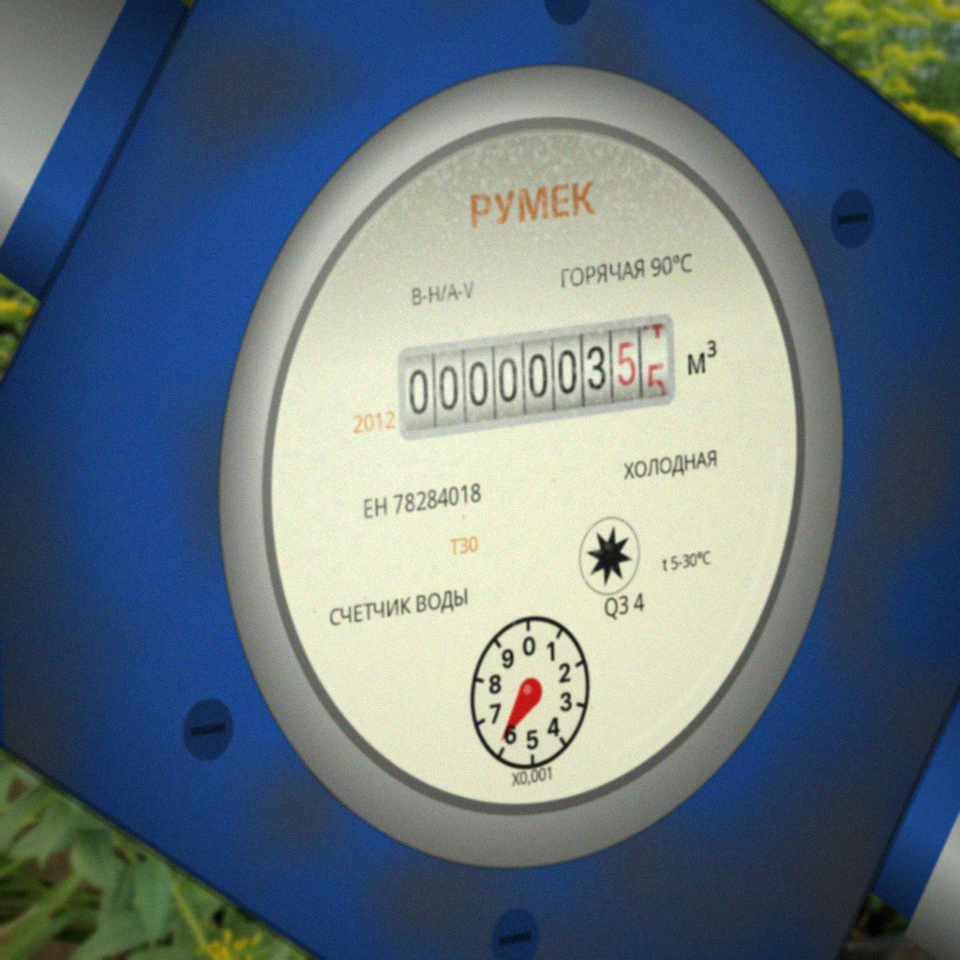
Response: 3.546 m³
